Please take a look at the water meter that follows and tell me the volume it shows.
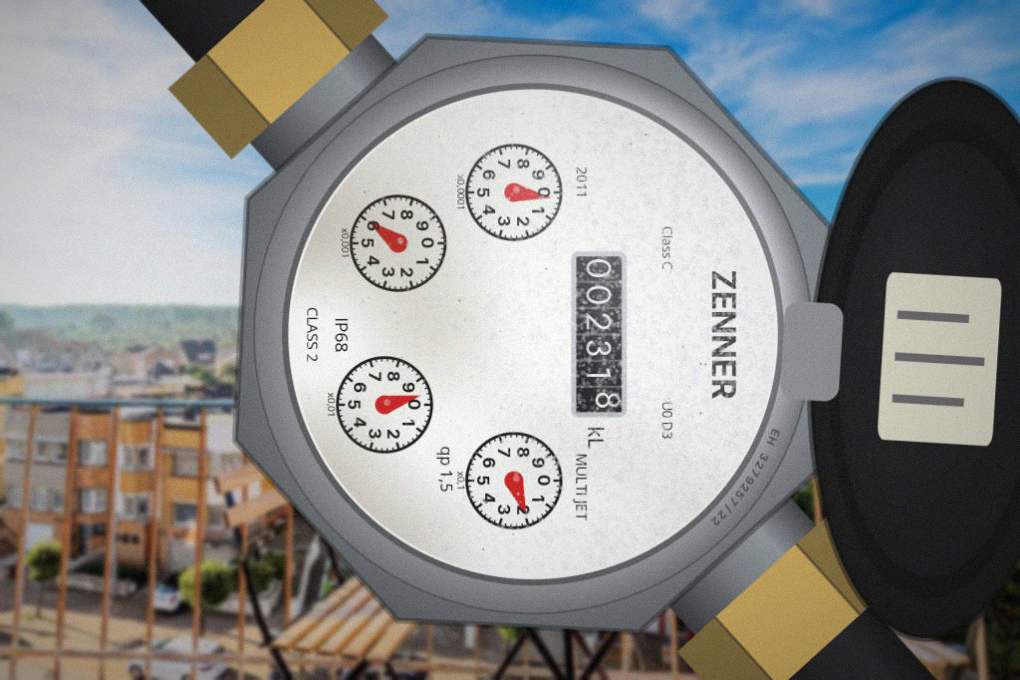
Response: 2318.1960 kL
